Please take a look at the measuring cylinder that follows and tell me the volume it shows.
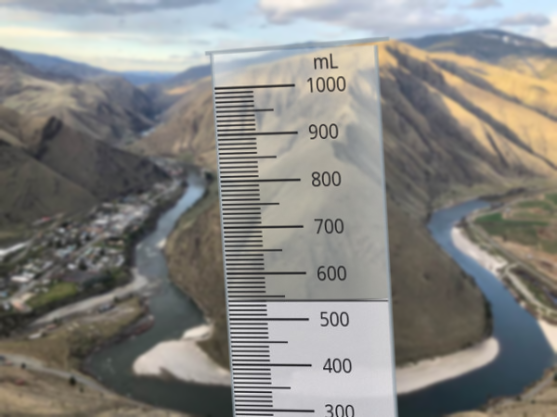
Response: 540 mL
